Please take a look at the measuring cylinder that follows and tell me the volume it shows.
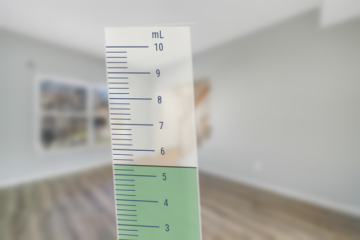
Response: 5.4 mL
